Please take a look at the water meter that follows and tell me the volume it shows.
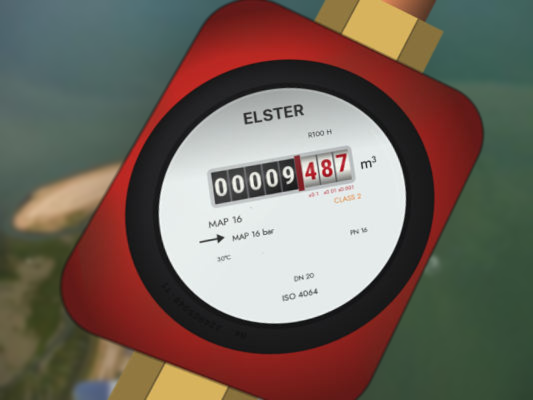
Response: 9.487 m³
